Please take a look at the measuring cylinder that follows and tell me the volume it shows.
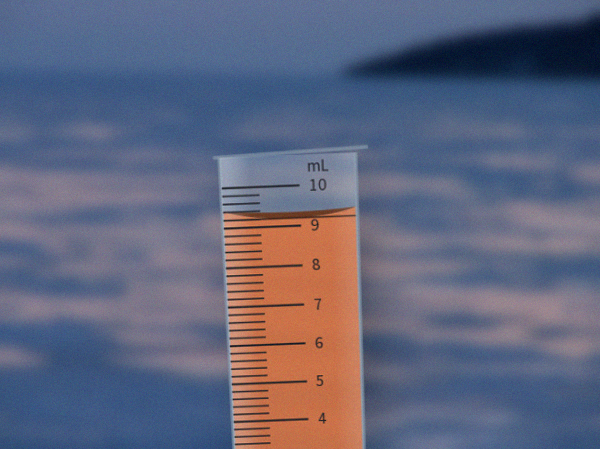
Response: 9.2 mL
